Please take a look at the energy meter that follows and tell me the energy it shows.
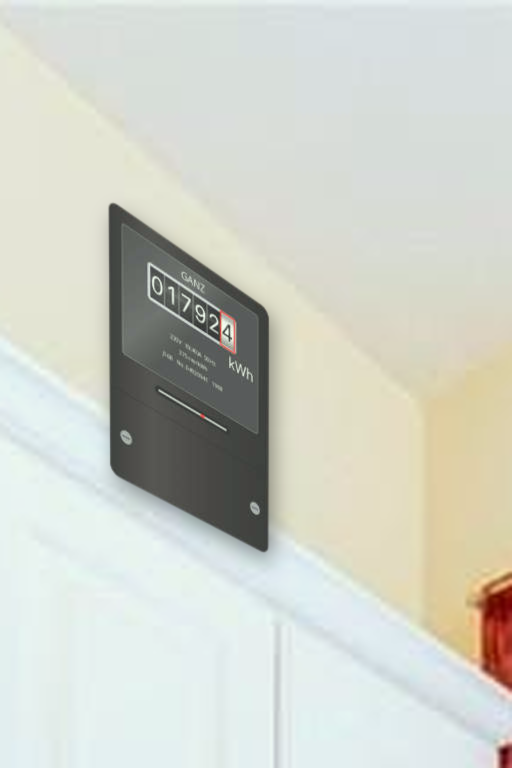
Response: 1792.4 kWh
